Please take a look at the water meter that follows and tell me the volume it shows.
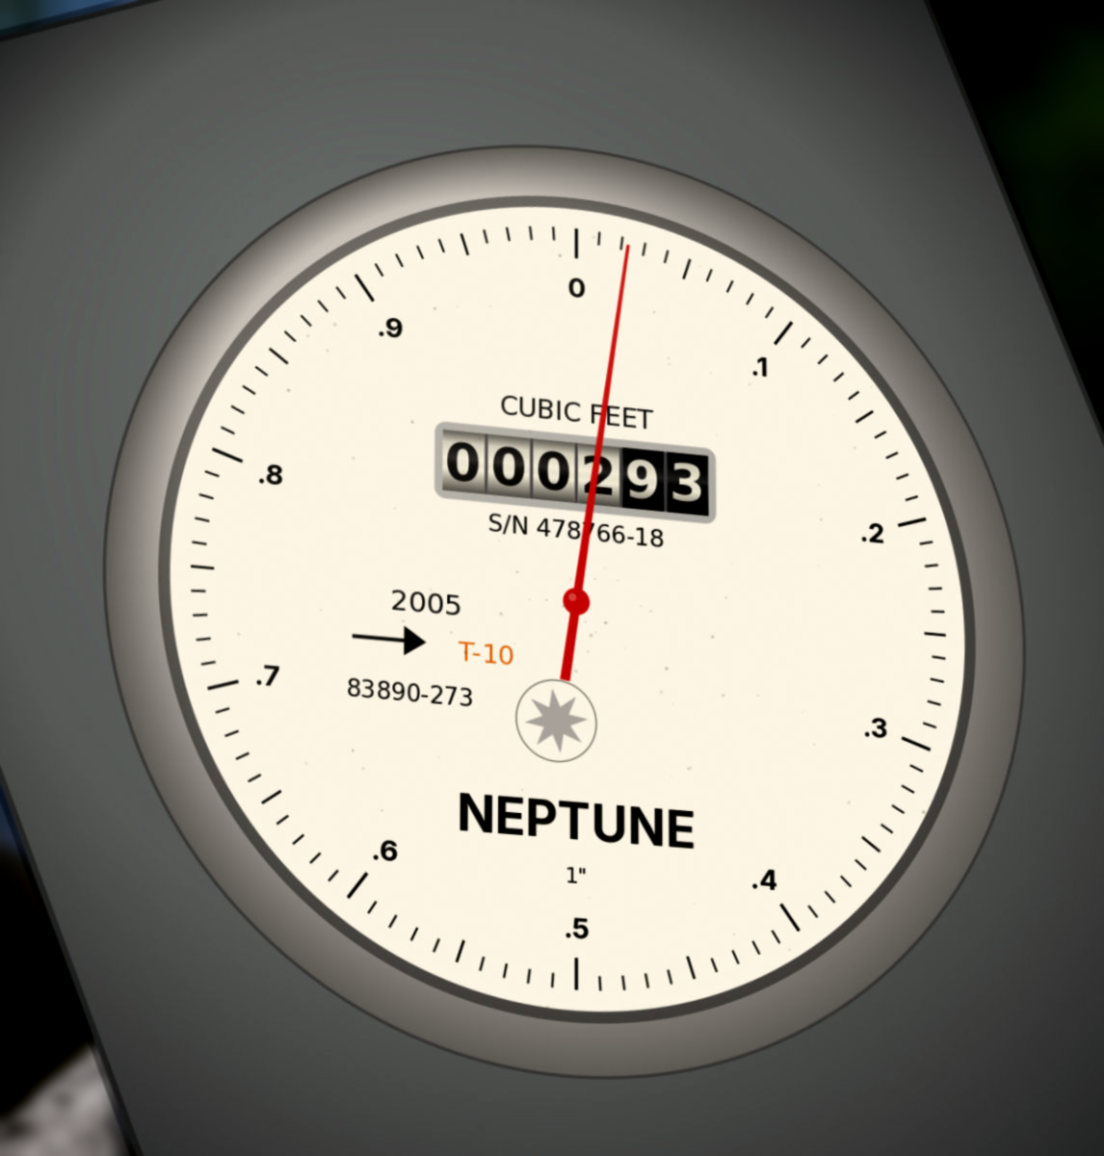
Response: 293.02 ft³
